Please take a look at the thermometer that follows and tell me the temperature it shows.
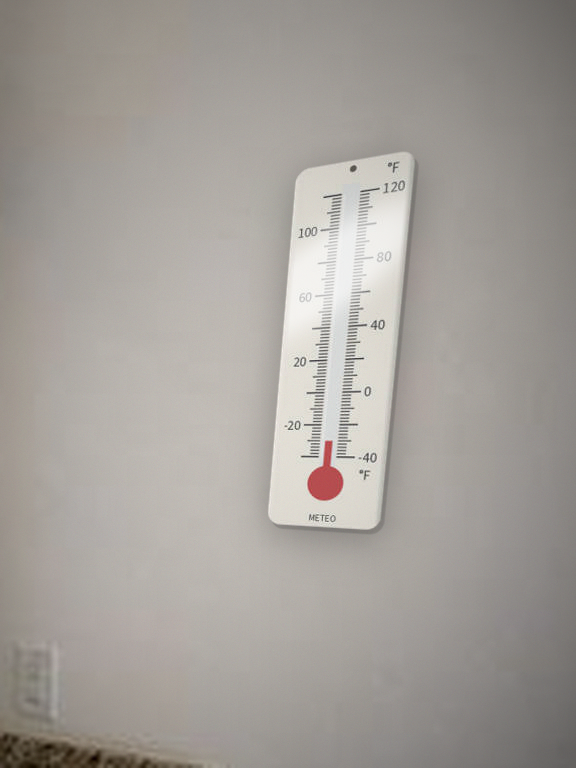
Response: -30 °F
